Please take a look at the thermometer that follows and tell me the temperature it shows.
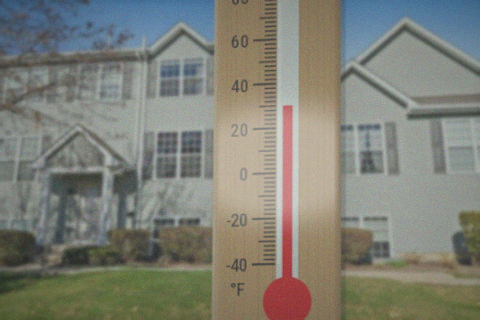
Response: 30 °F
